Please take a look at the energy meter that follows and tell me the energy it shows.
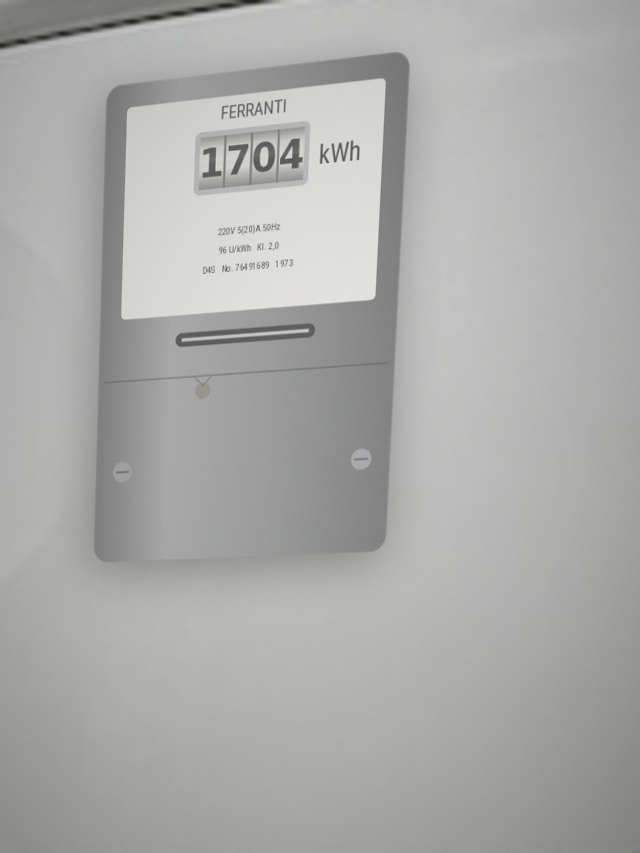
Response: 1704 kWh
